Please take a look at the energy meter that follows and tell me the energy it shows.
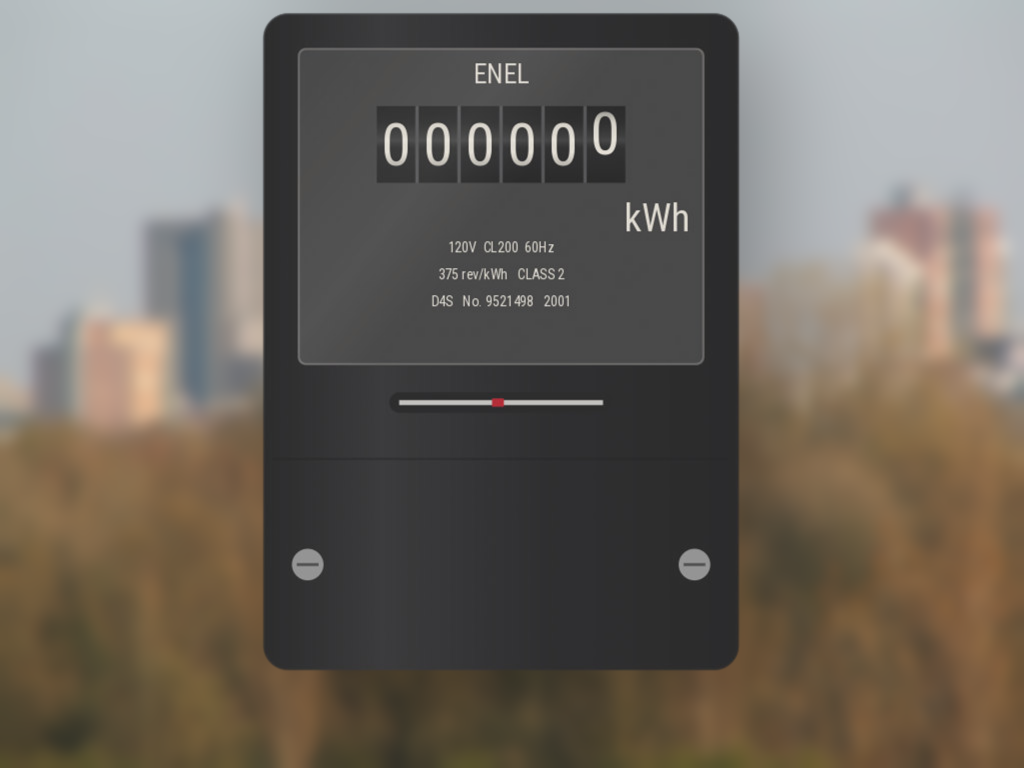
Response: 0 kWh
